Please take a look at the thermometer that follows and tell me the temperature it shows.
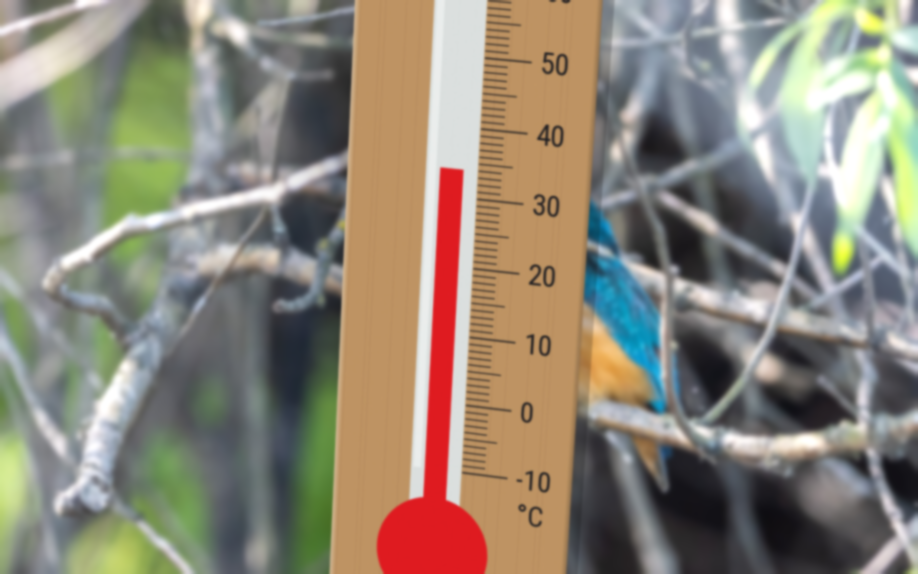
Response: 34 °C
